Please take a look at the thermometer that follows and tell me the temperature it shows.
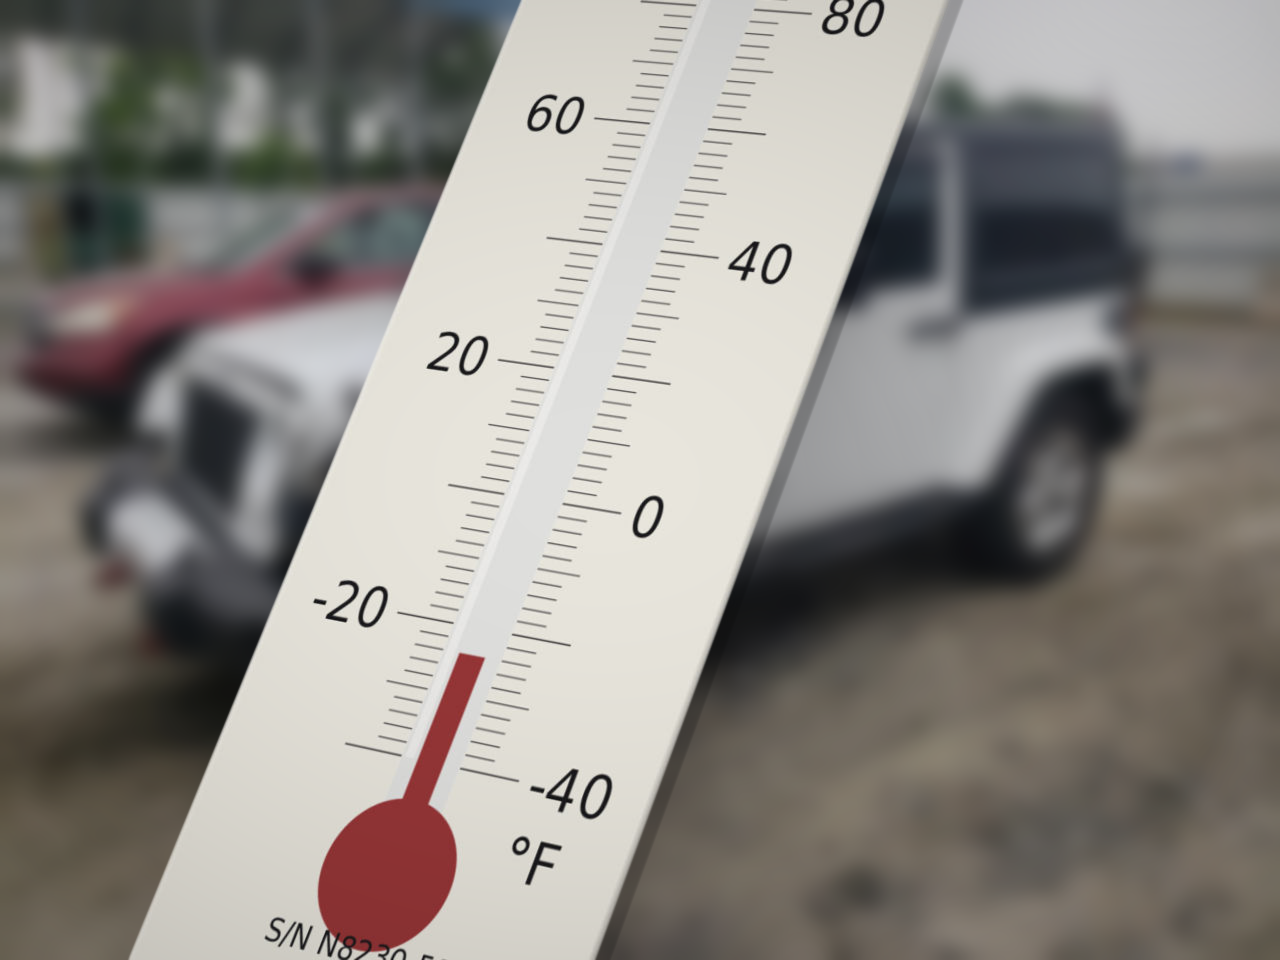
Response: -24 °F
